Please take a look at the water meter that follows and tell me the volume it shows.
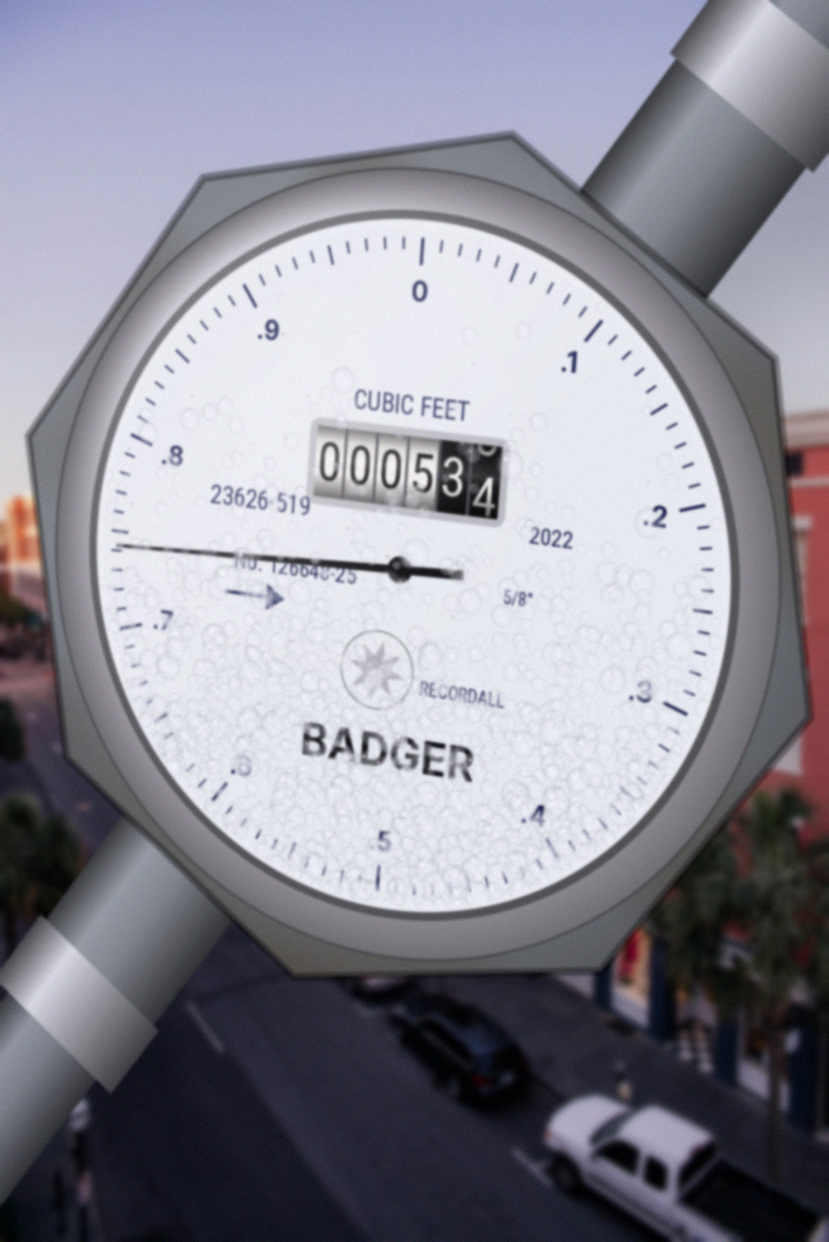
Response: 533.74 ft³
